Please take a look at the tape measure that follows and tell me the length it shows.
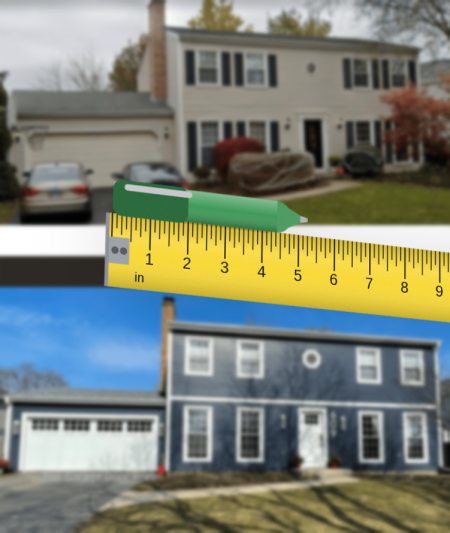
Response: 5.25 in
